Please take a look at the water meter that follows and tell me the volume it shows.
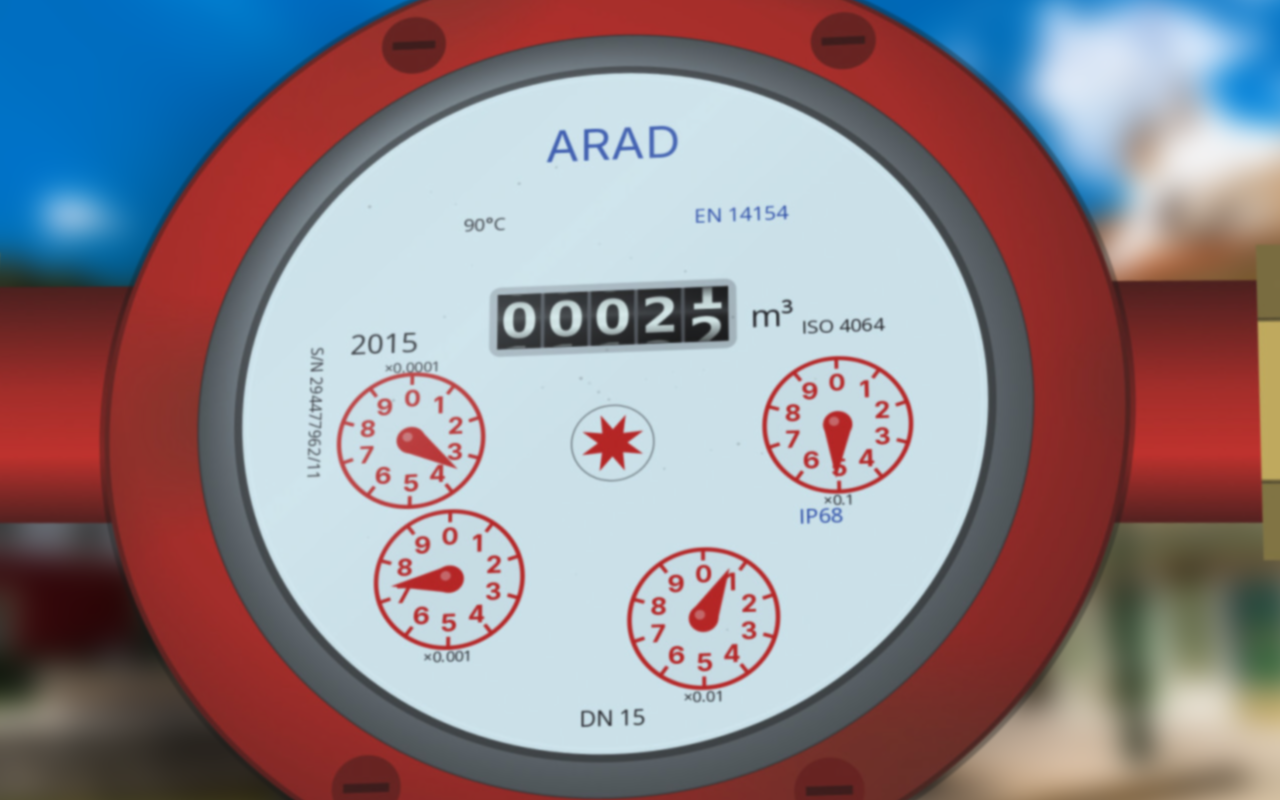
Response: 21.5073 m³
